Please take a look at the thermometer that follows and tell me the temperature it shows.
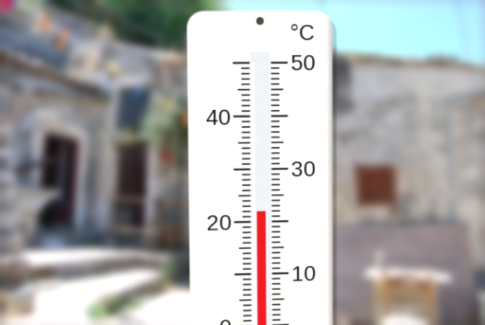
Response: 22 °C
